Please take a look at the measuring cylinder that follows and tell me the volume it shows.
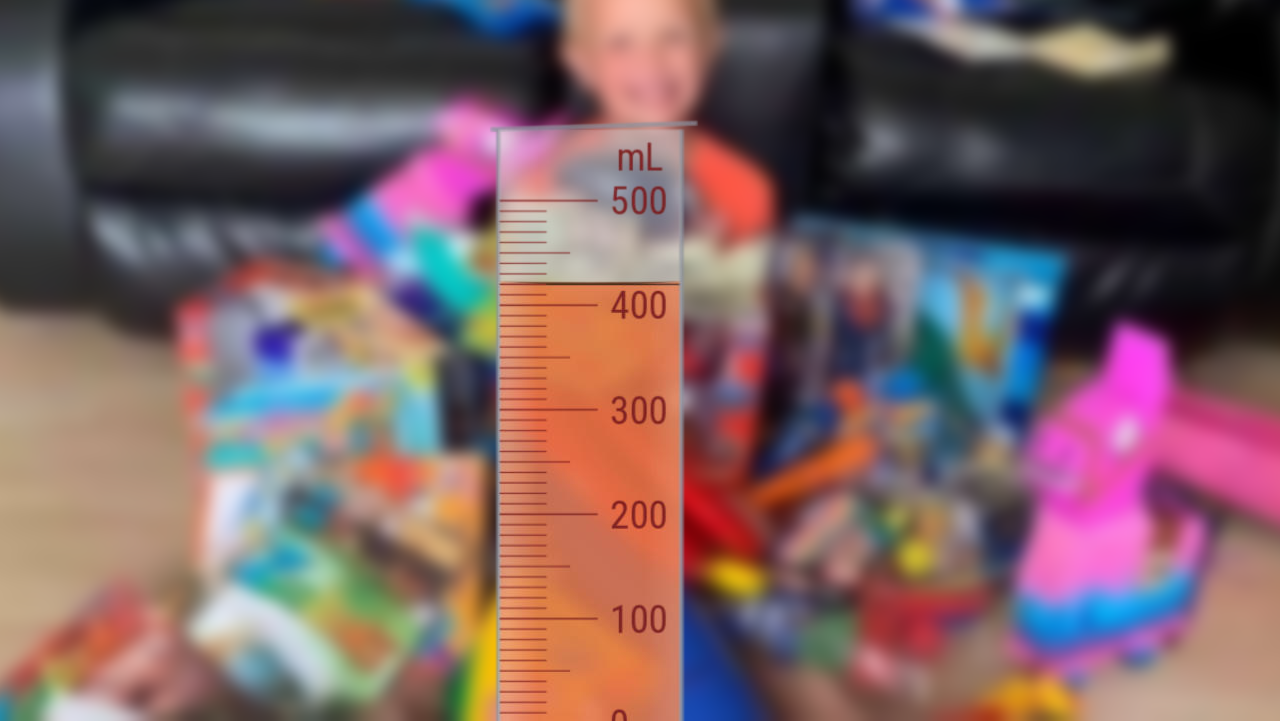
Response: 420 mL
